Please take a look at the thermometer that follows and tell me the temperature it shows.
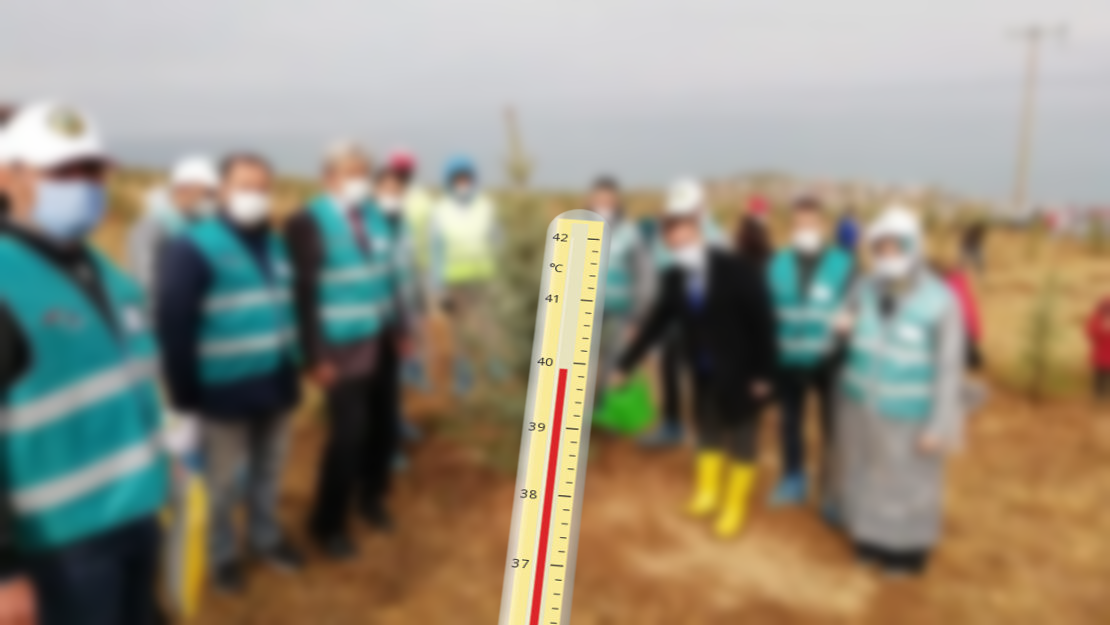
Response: 39.9 °C
